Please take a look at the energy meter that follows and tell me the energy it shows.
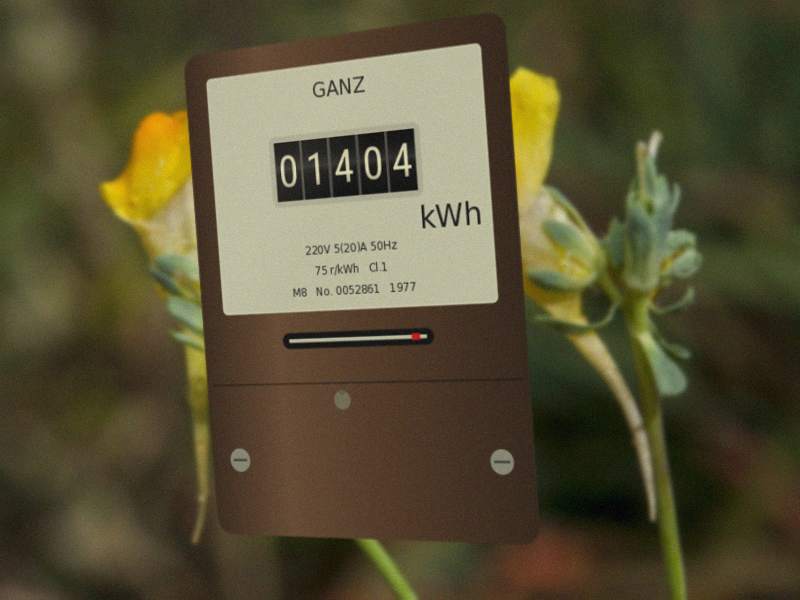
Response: 1404 kWh
